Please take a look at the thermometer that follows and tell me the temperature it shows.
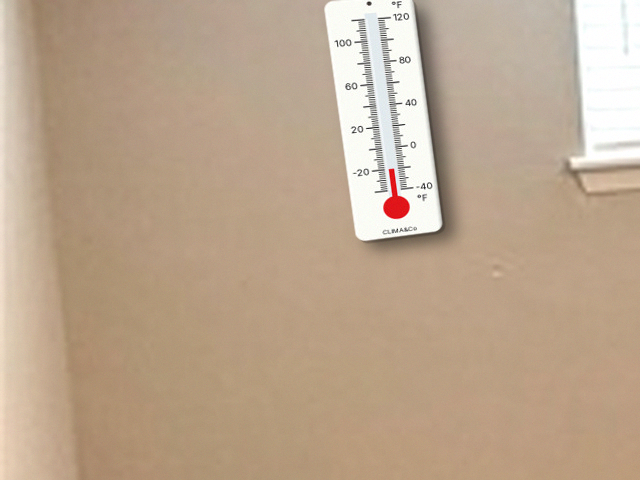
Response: -20 °F
